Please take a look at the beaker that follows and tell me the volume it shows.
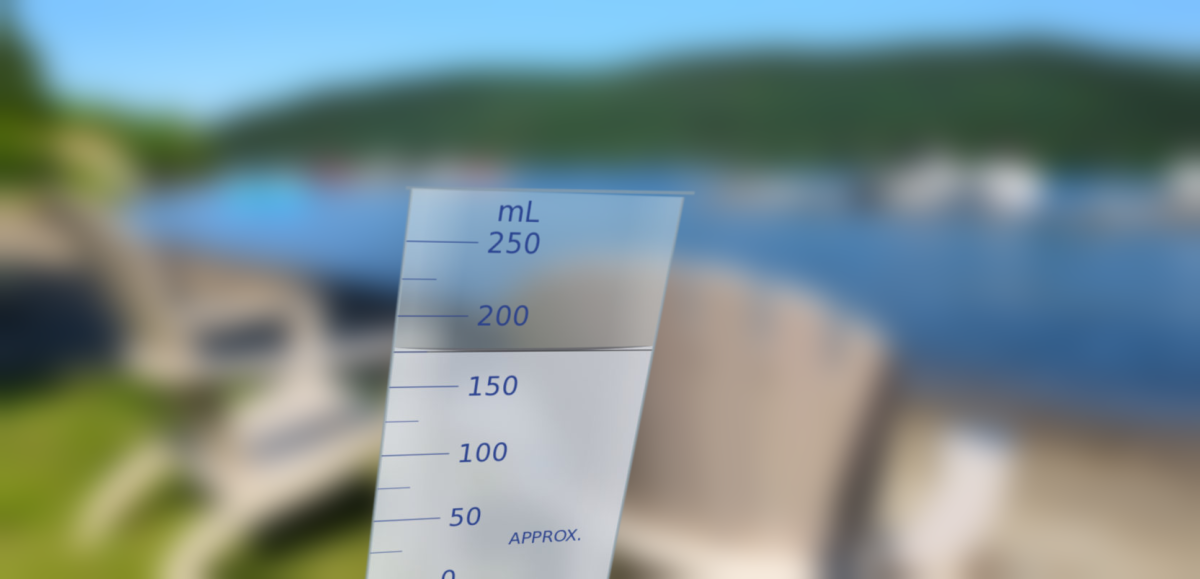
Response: 175 mL
